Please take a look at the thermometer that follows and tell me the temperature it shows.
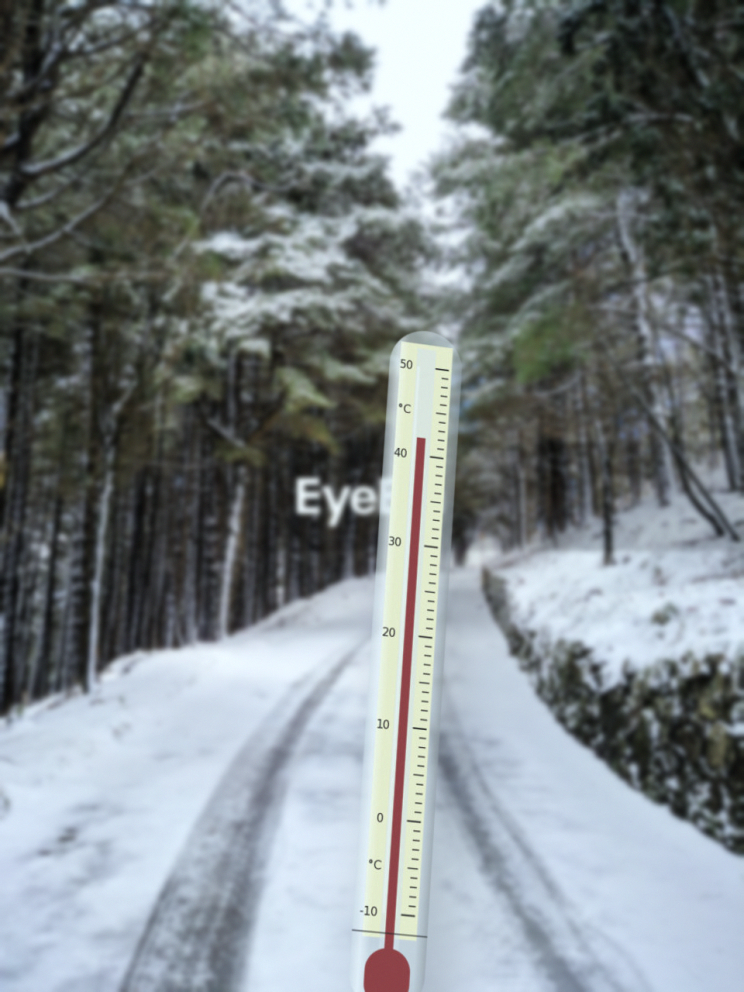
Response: 42 °C
